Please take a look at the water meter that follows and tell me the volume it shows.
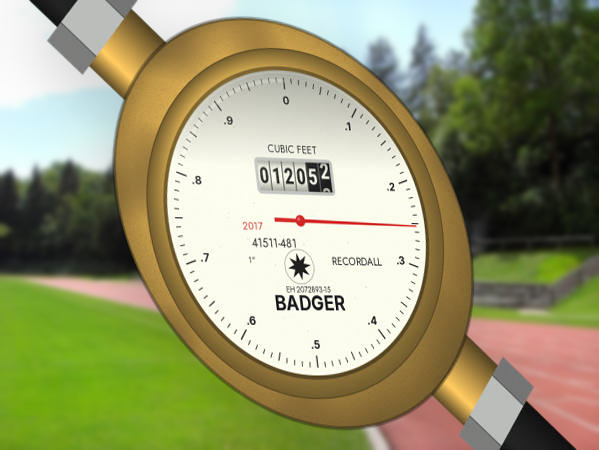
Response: 12052.25 ft³
